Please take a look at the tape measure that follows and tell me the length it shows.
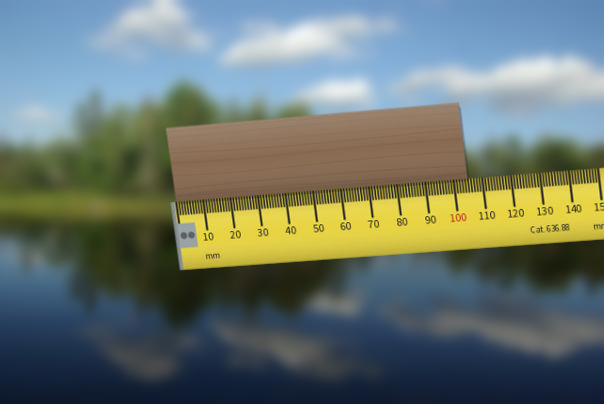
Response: 105 mm
